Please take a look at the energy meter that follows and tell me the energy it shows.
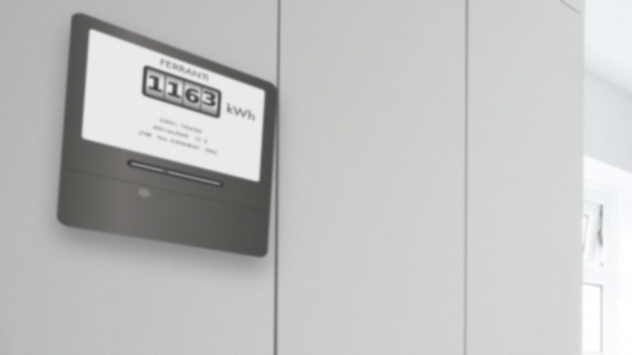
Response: 1163 kWh
